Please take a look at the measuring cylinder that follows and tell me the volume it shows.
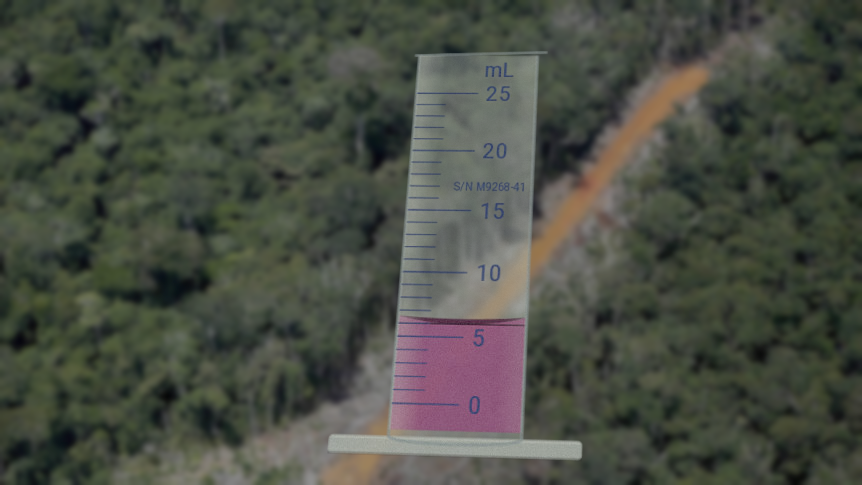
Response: 6 mL
